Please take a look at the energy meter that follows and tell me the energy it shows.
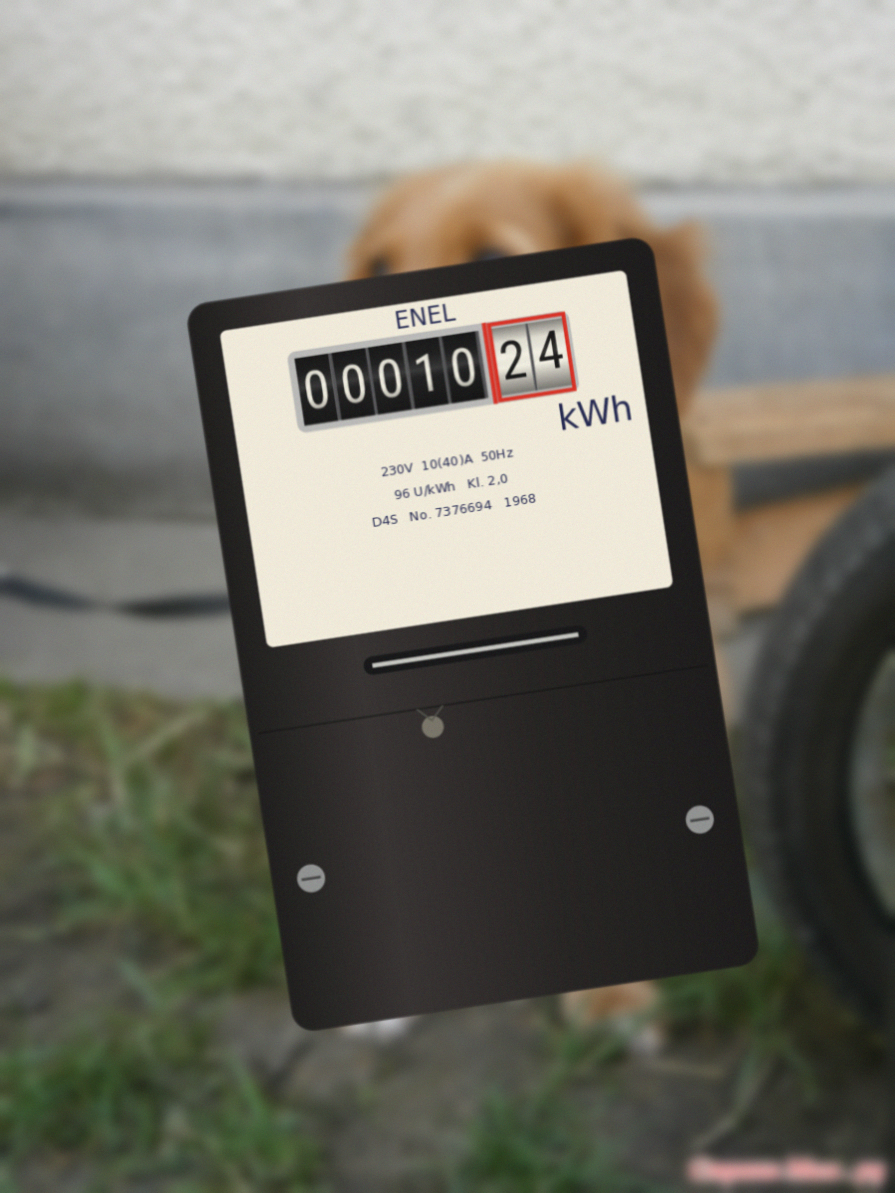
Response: 10.24 kWh
